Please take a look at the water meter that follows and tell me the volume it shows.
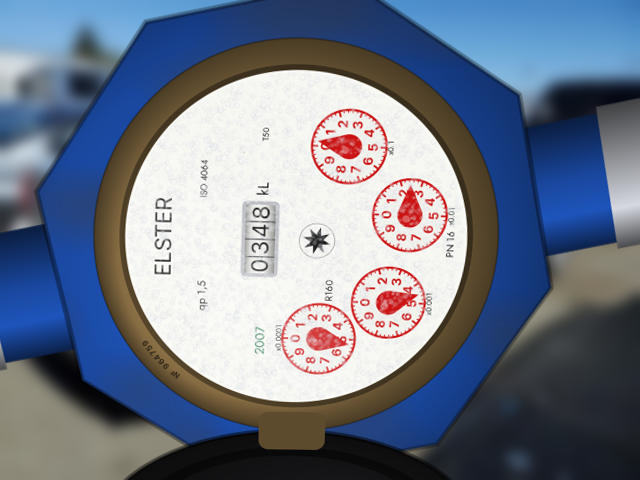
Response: 348.0245 kL
